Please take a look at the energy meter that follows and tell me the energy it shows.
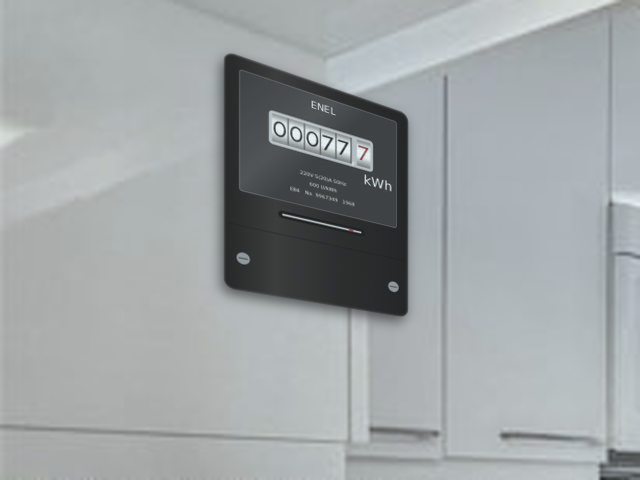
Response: 77.7 kWh
